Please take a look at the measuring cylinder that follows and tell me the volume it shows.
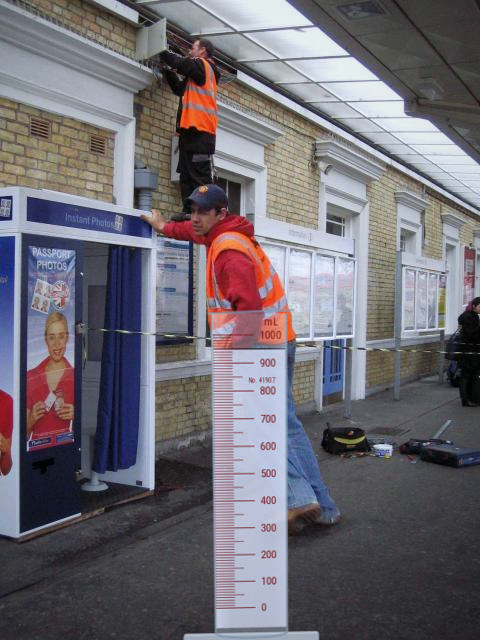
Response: 950 mL
